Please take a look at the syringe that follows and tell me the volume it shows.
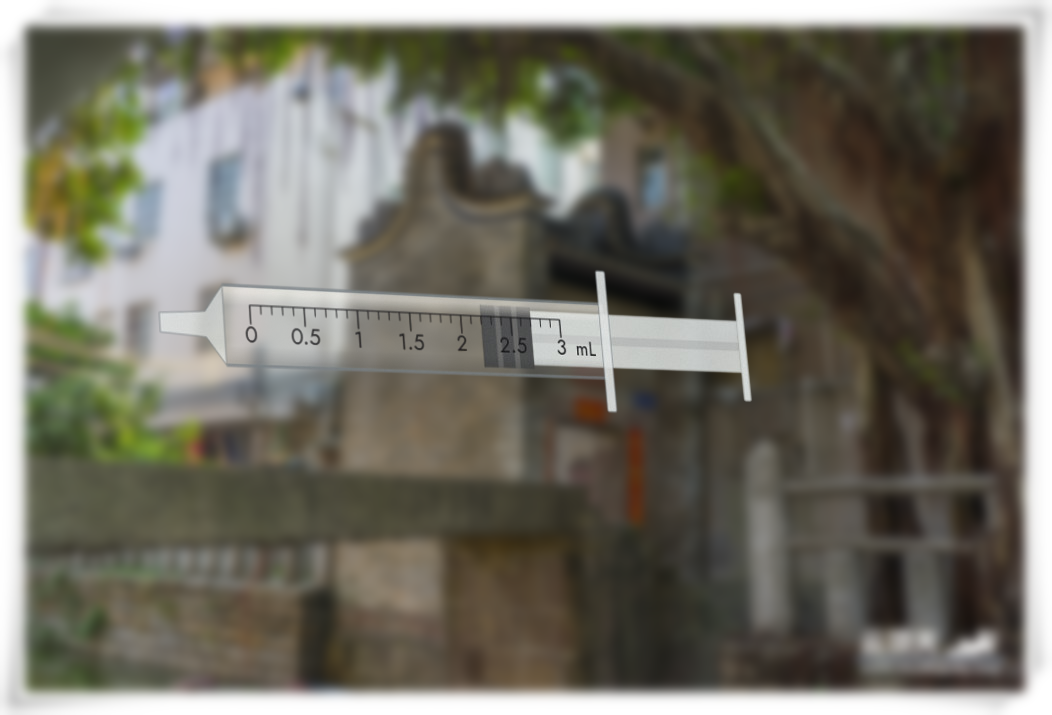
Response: 2.2 mL
